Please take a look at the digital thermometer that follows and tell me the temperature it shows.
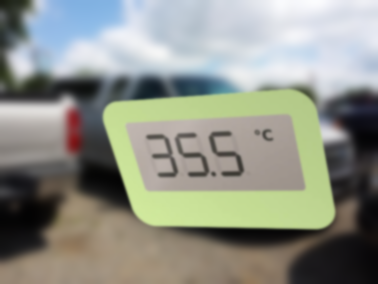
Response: 35.5 °C
